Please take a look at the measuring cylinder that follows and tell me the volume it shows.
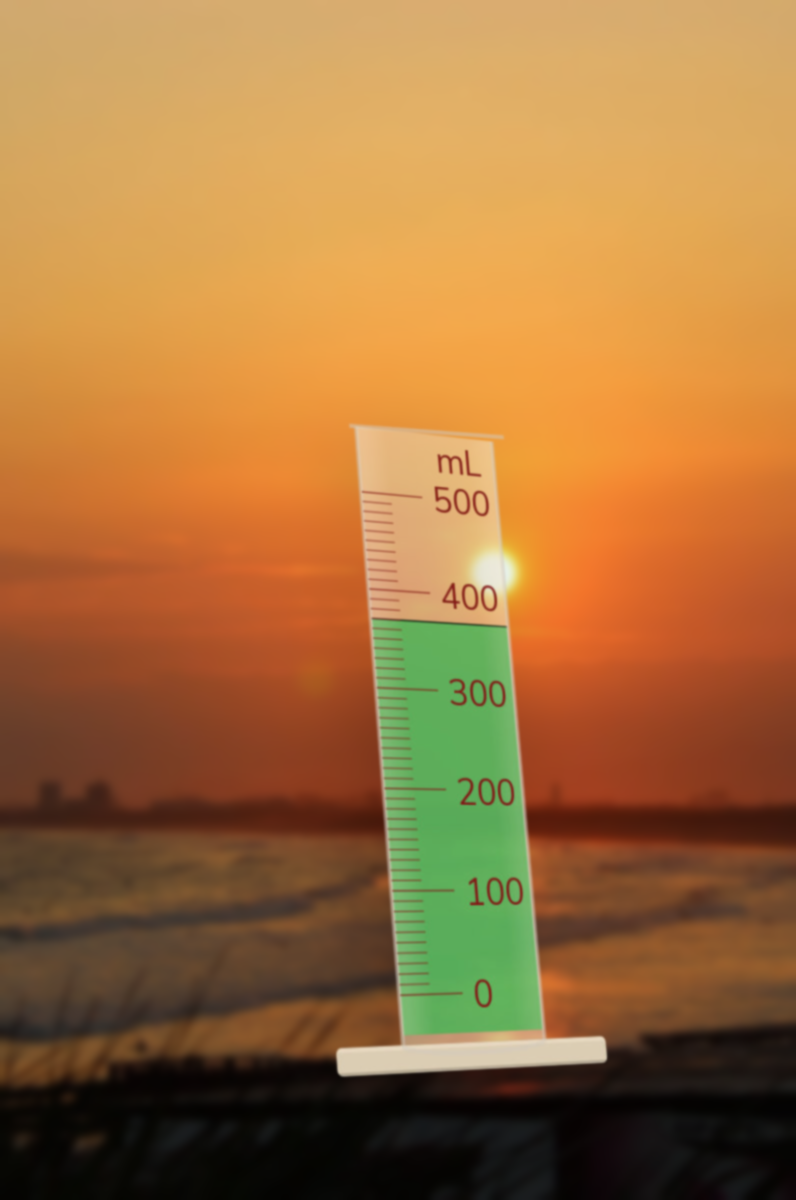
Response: 370 mL
